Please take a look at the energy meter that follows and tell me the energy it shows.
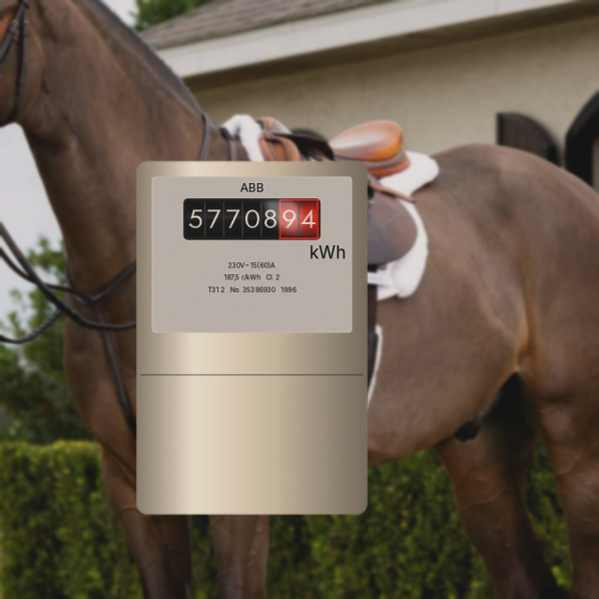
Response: 57708.94 kWh
